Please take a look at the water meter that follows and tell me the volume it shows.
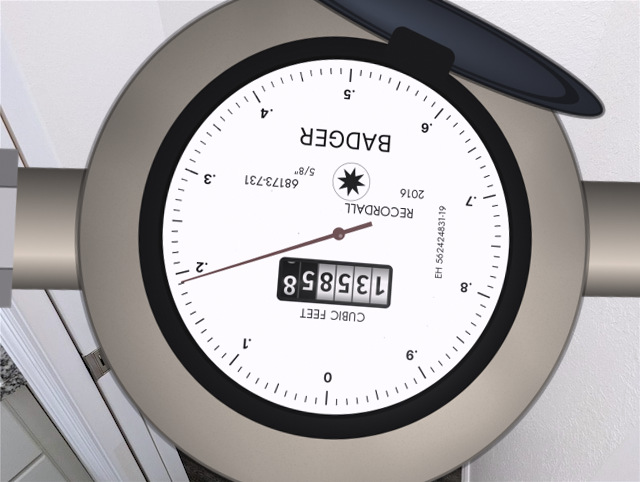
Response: 135858.19 ft³
